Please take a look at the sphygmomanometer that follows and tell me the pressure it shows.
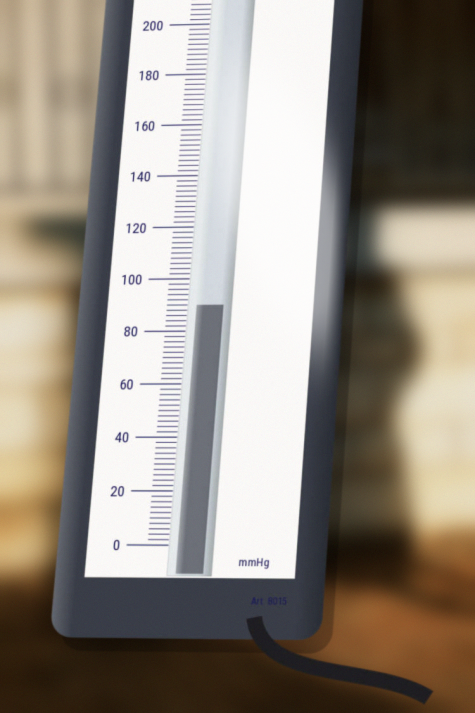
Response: 90 mmHg
